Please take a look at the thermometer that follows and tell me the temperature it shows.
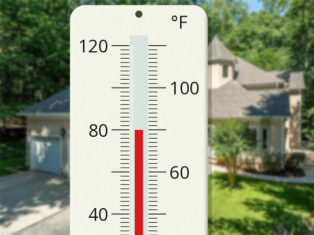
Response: 80 °F
